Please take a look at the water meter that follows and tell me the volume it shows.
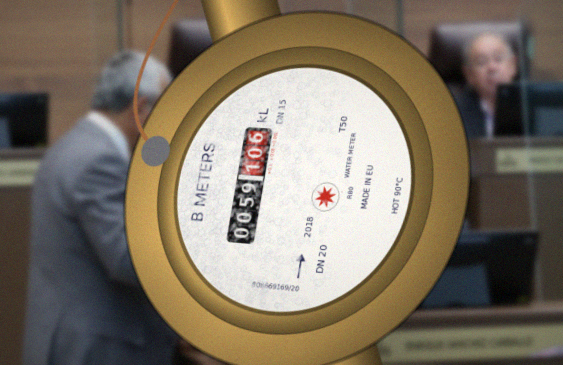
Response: 59.106 kL
